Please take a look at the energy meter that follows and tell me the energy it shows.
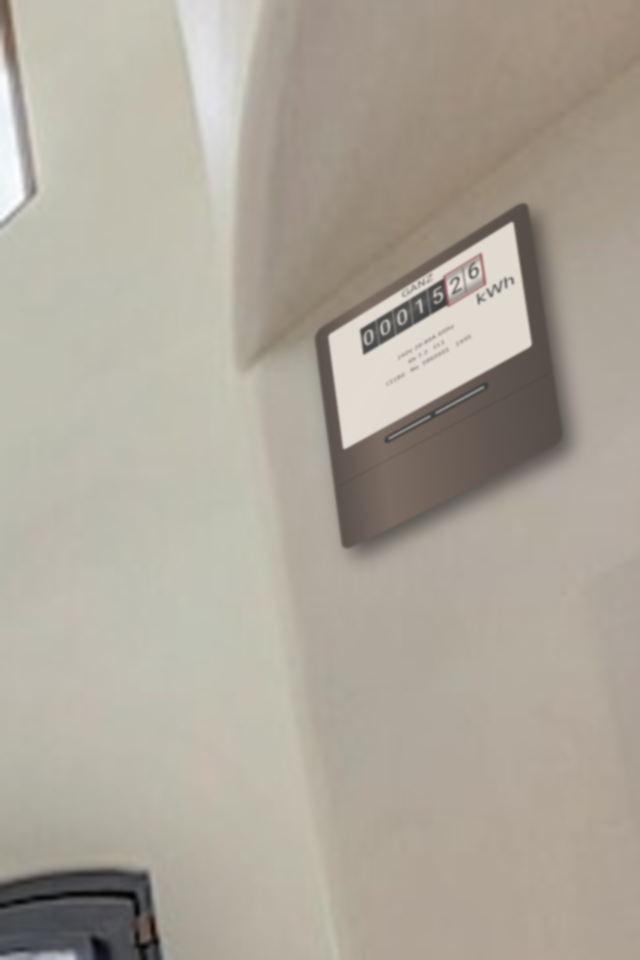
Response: 15.26 kWh
